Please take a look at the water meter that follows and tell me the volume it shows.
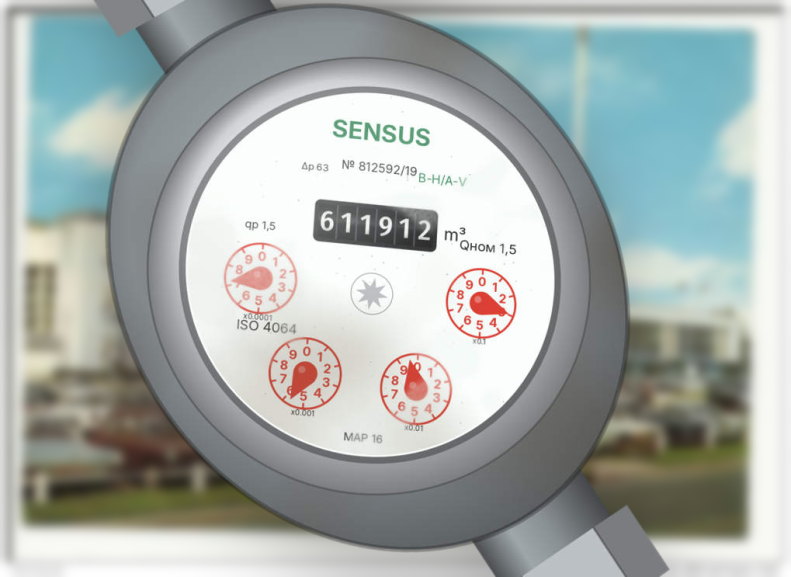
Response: 611912.2957 m³
